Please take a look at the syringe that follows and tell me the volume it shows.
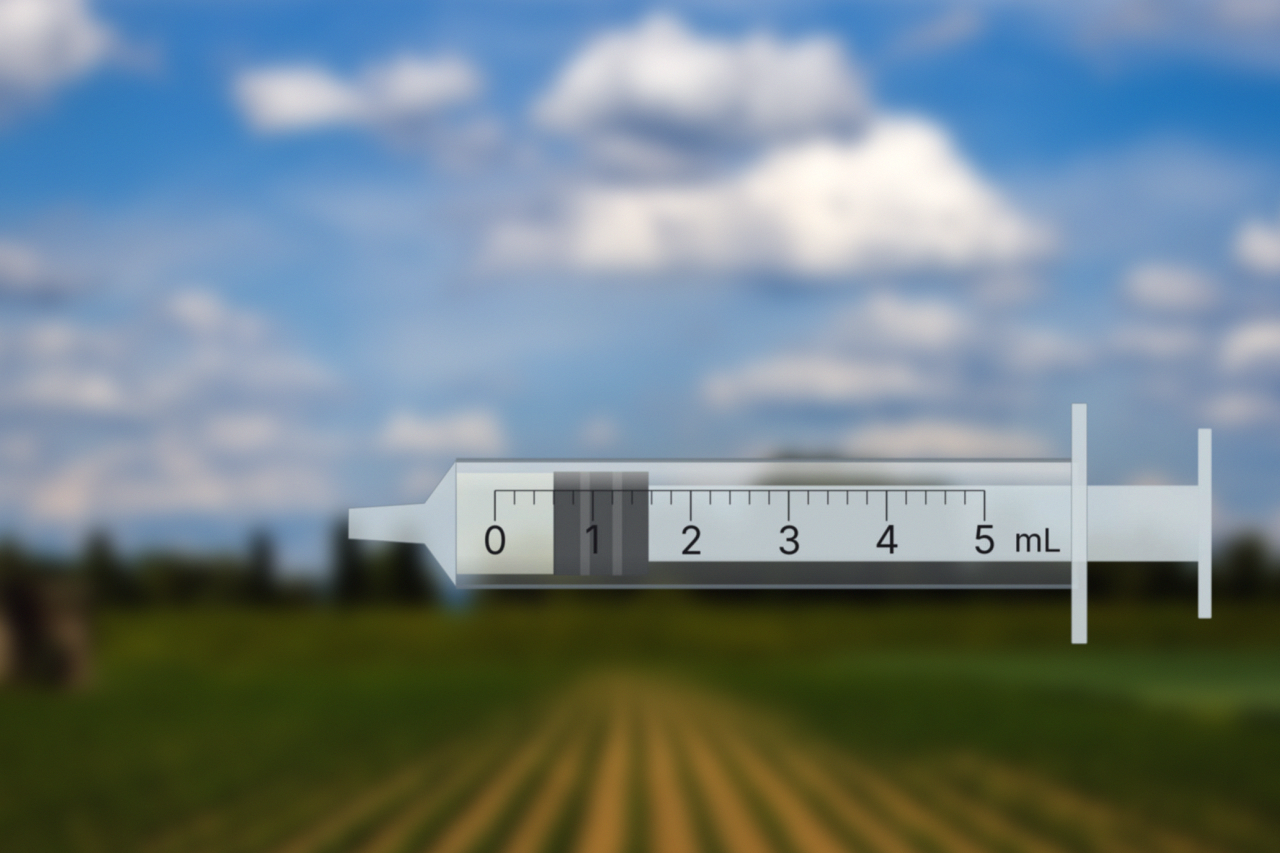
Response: 0.6 mL
